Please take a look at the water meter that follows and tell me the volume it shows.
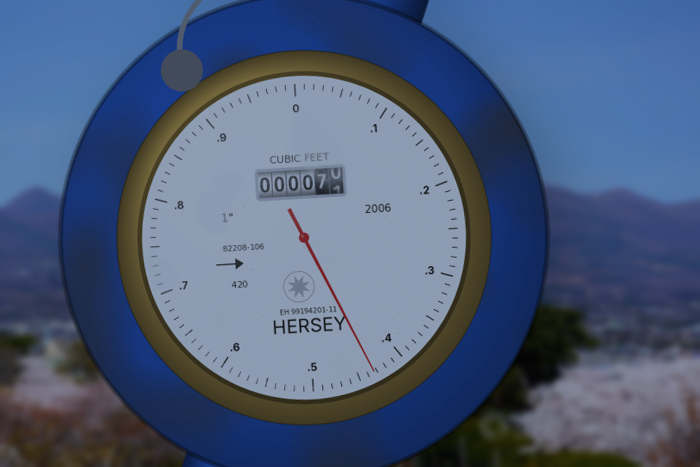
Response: 70.43 ft³
